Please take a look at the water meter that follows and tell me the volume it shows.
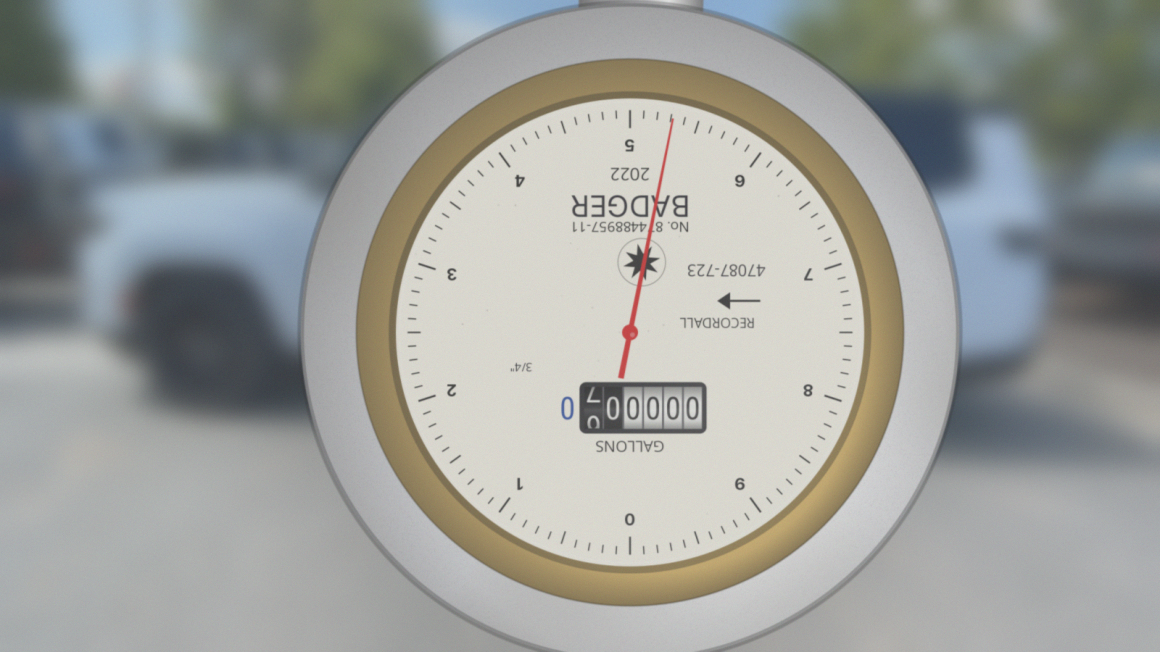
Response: 65.3 gal
